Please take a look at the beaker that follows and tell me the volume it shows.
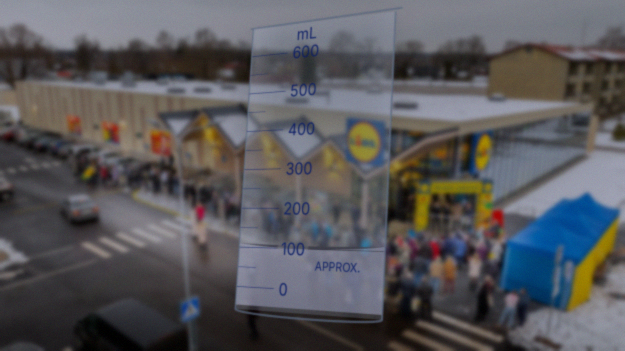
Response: 100 mL
